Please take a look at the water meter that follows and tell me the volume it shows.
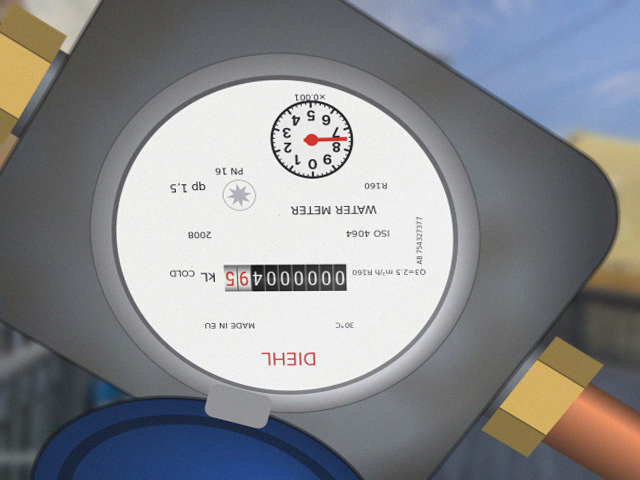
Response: 4.957 kL
